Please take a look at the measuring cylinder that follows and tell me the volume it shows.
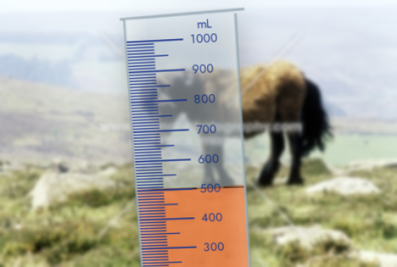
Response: 500 mL
